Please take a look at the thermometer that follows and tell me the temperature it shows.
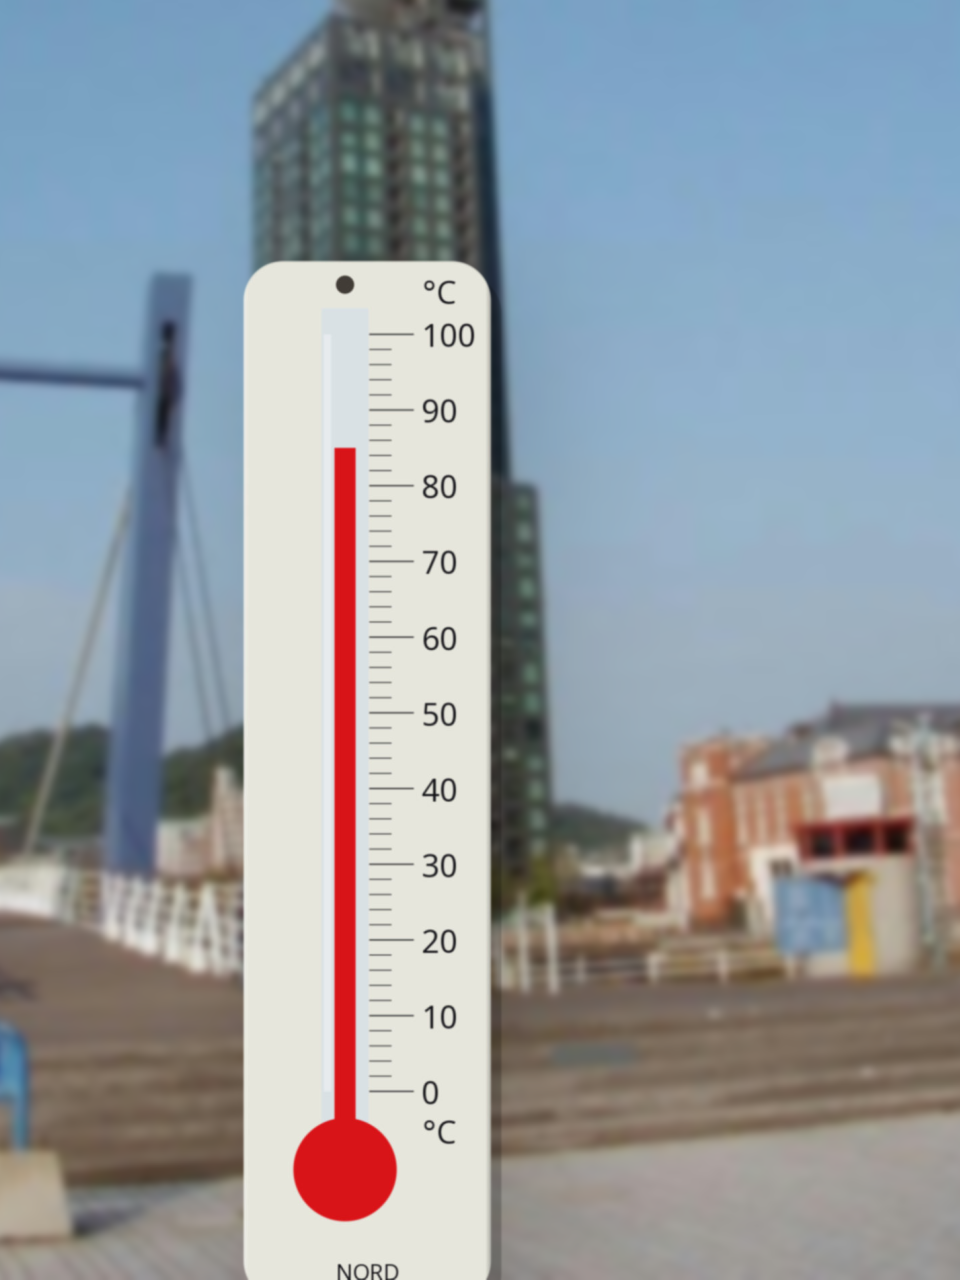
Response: 85 °C
